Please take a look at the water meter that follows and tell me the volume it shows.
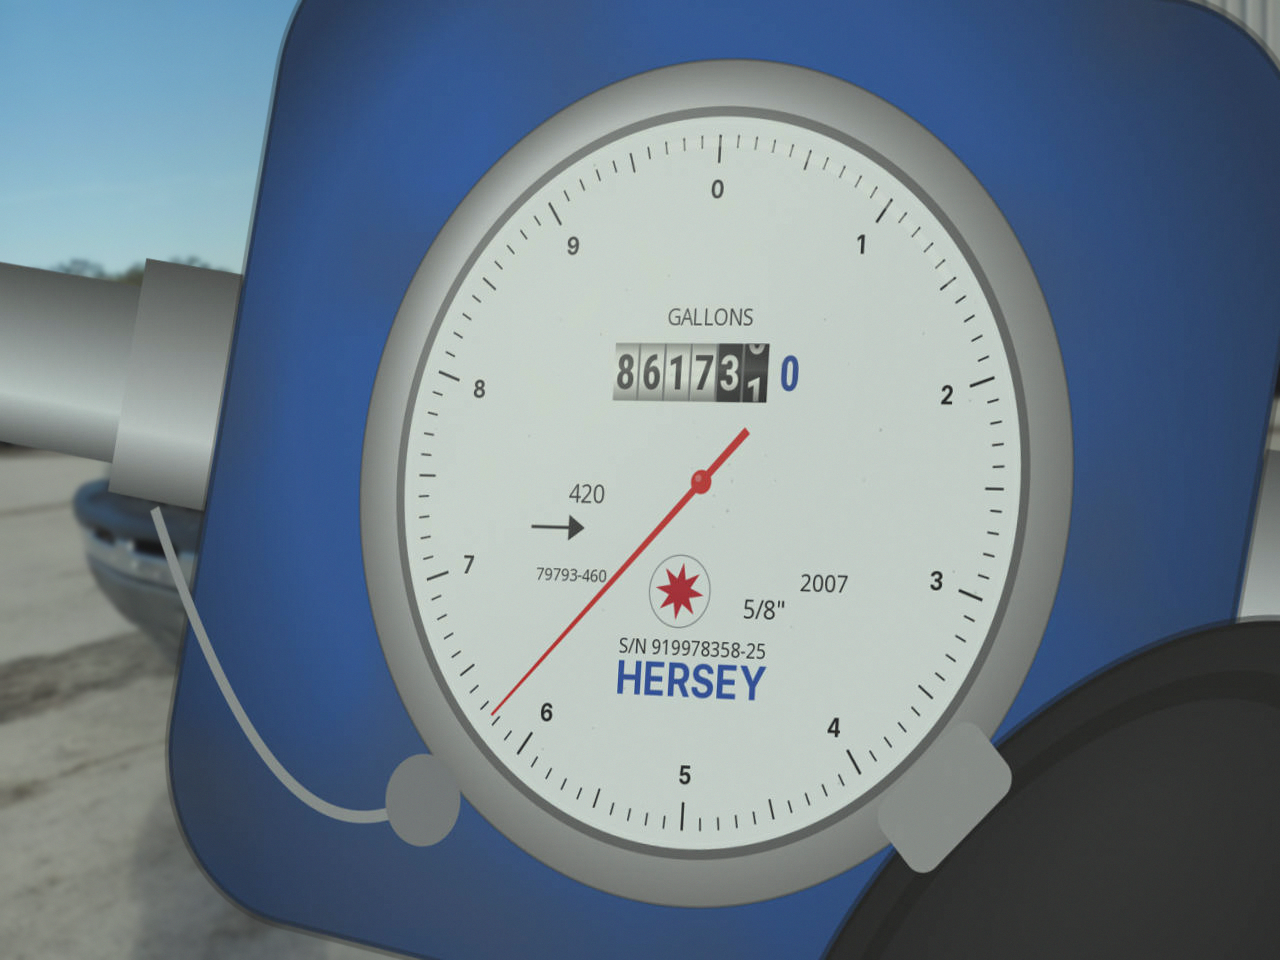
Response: 8617306.2 gal
